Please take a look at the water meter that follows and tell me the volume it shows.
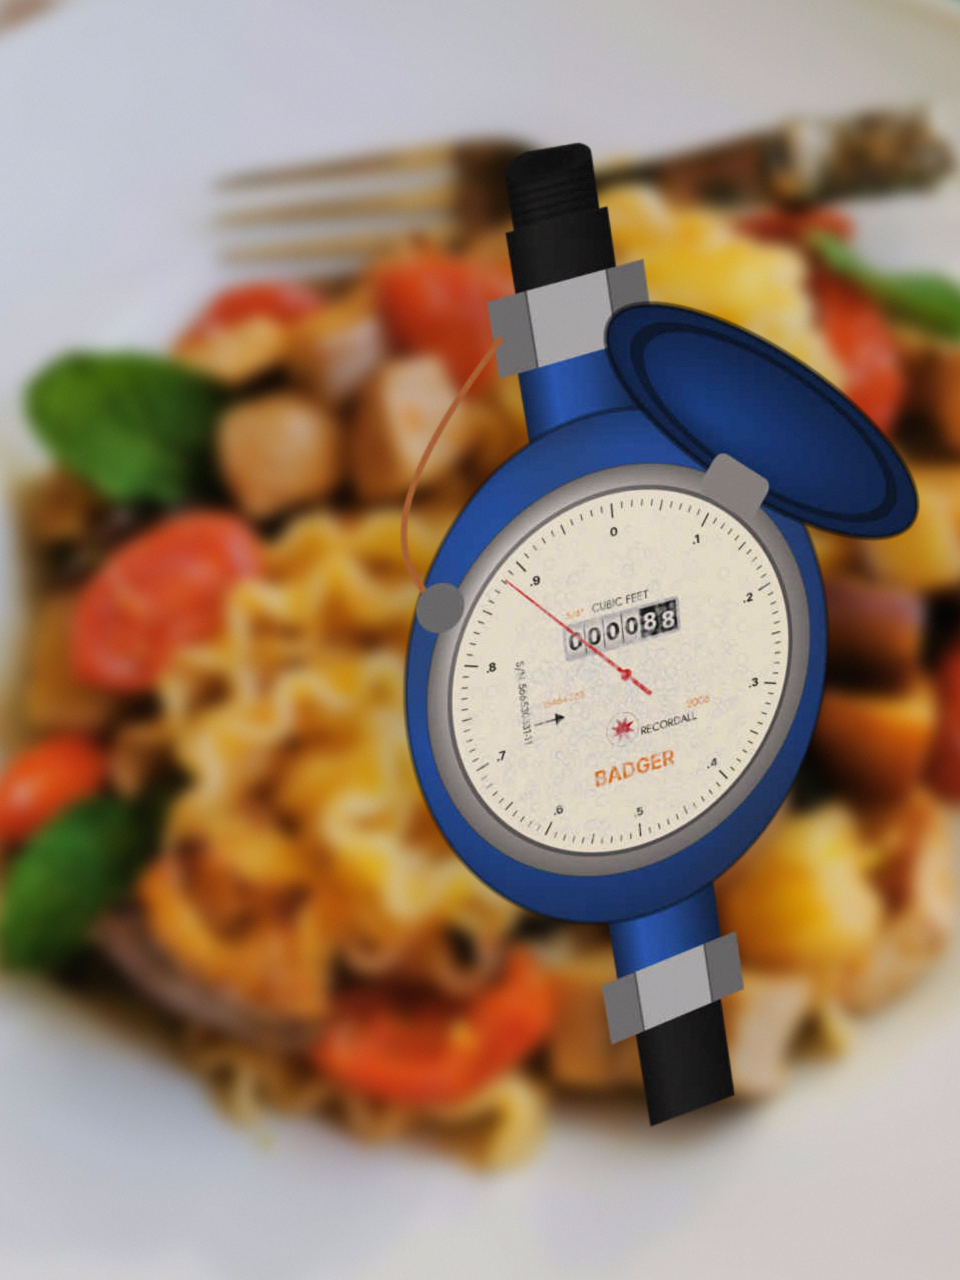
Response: 87.88 ft³
